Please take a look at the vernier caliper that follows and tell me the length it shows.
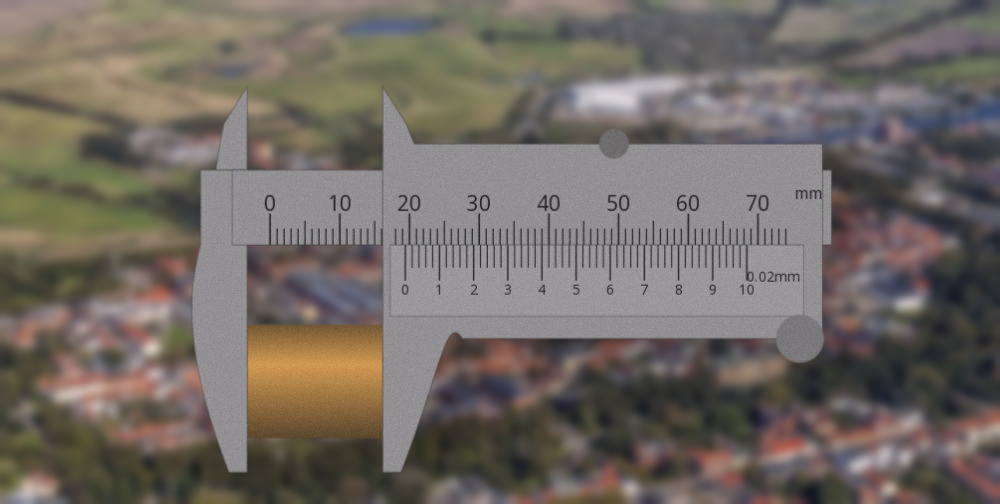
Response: 19.4 mm
